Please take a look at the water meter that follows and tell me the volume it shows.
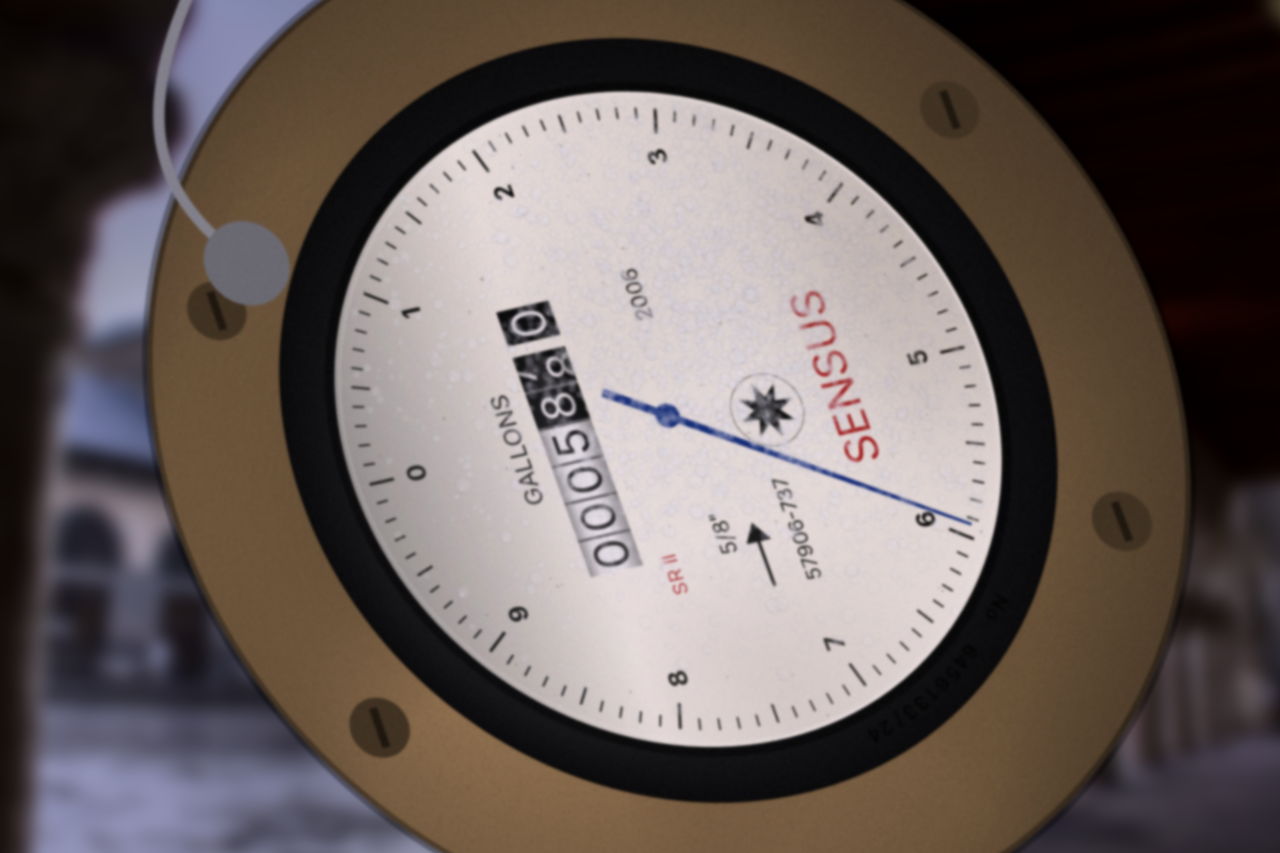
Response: 5875.9 gal
